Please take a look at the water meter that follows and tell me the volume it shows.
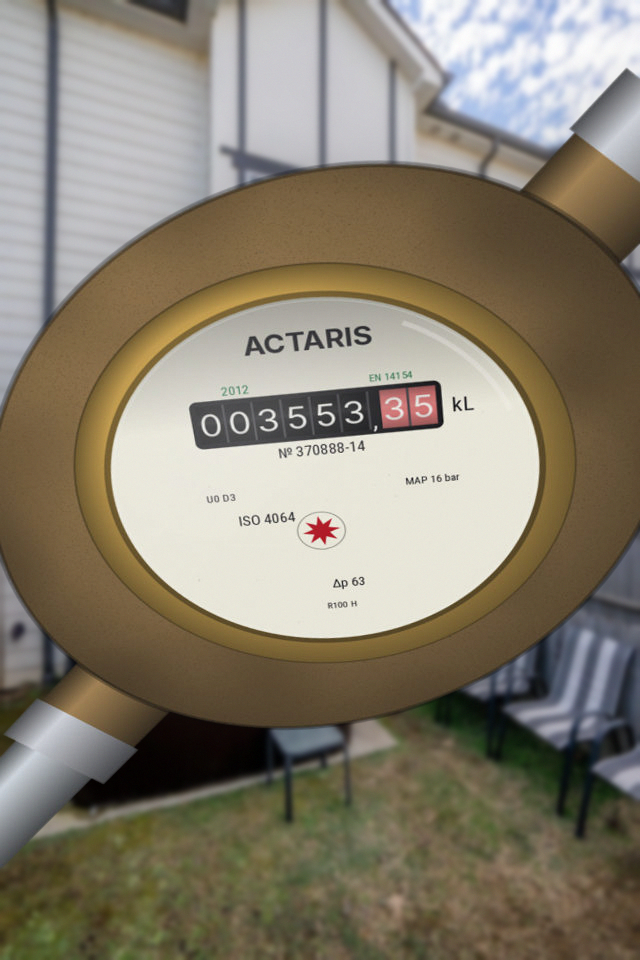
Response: 3553.35 kL
